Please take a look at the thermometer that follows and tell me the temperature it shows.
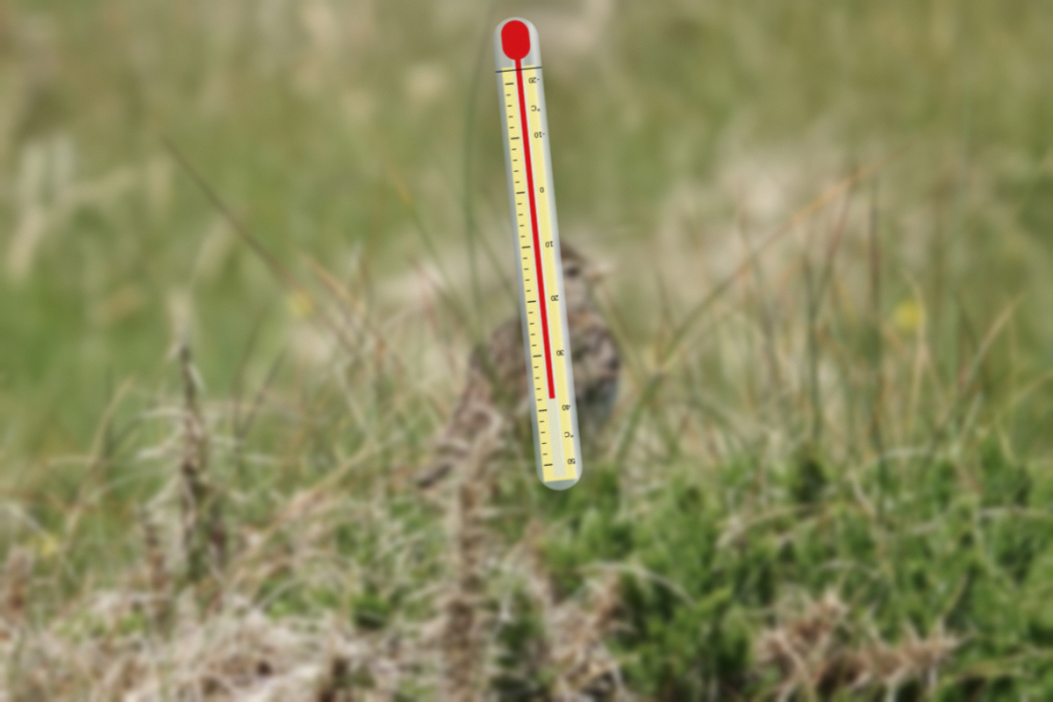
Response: 38 °C
